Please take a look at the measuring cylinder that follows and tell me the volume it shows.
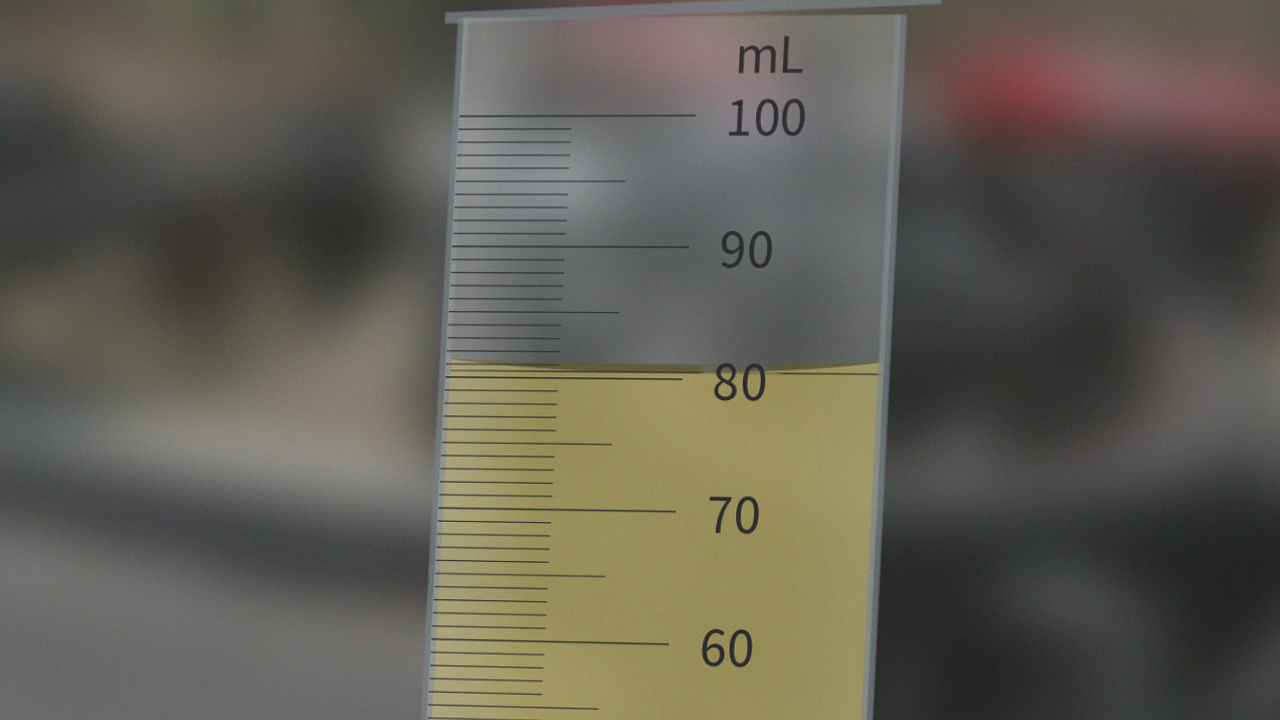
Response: 80.5 mL
